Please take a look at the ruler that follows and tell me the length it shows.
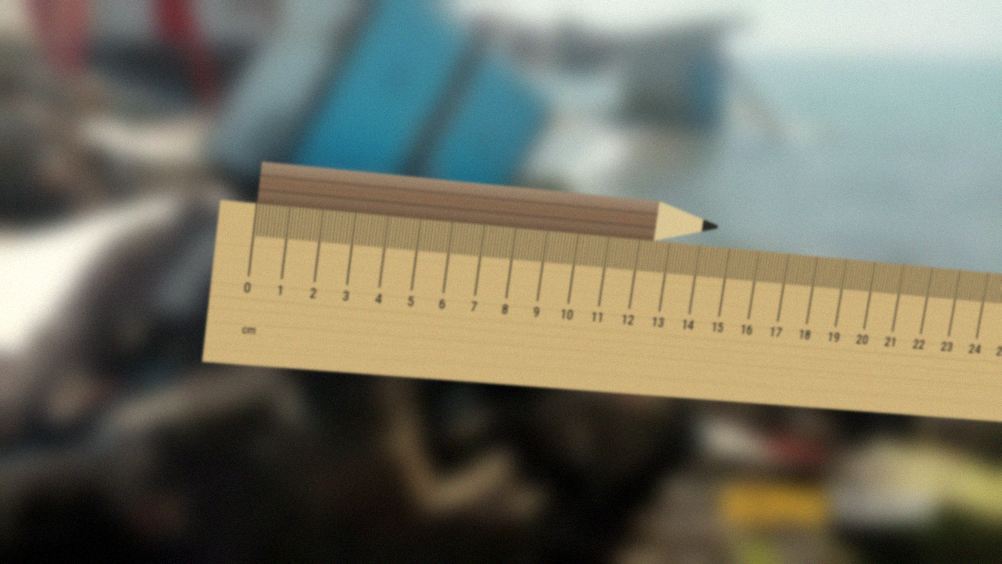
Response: 14.5 cm
